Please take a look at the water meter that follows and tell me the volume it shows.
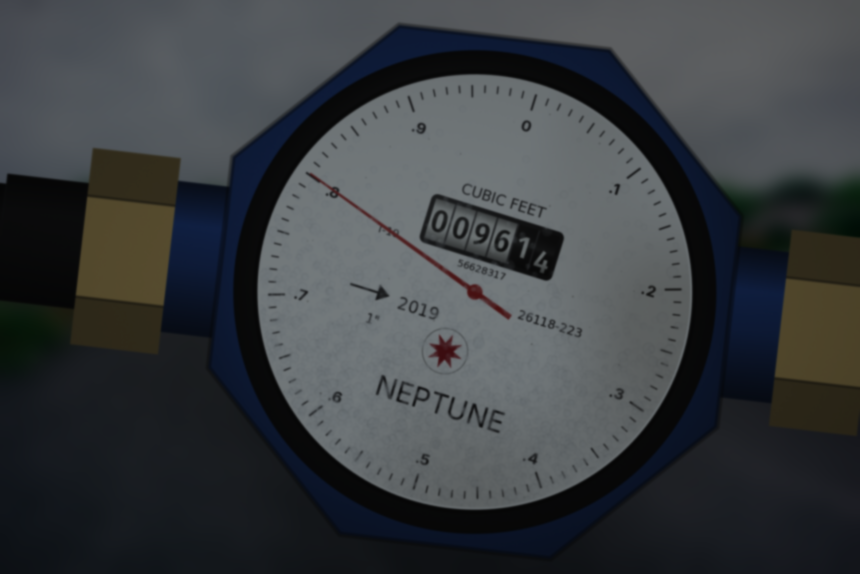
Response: 9613.80 ft³
